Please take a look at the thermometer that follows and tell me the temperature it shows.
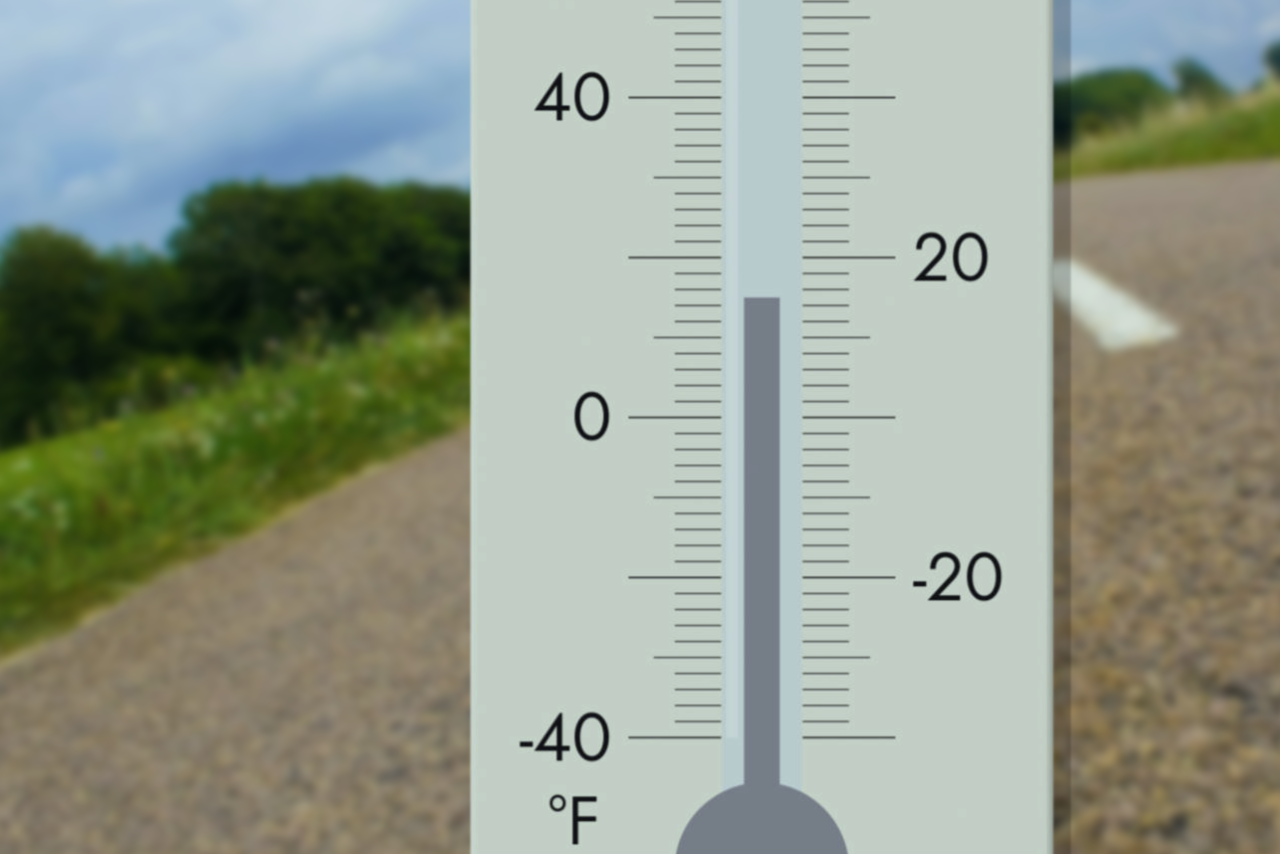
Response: 15 °F
